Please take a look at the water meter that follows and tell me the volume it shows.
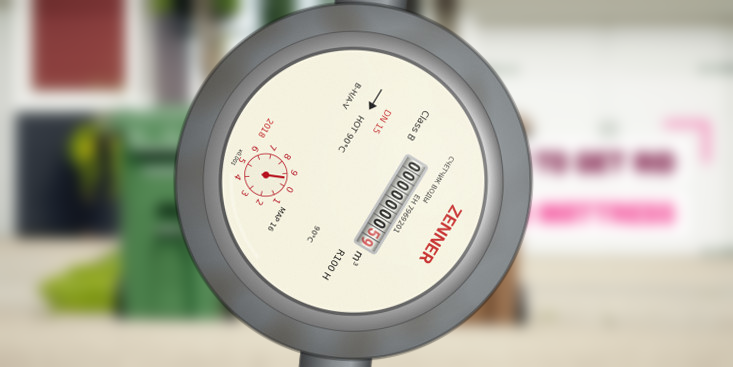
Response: 0.589 m³
